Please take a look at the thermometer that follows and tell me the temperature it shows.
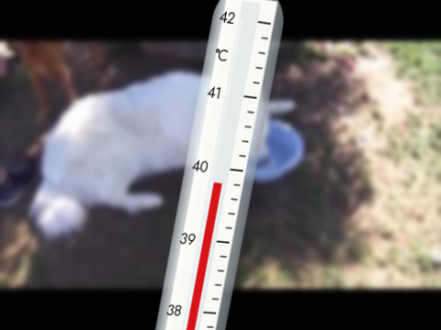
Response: 39.8 °C
